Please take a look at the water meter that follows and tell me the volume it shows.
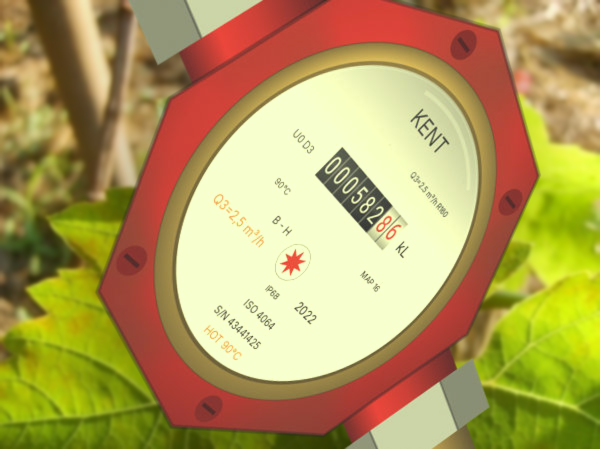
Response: 582.86 kL
